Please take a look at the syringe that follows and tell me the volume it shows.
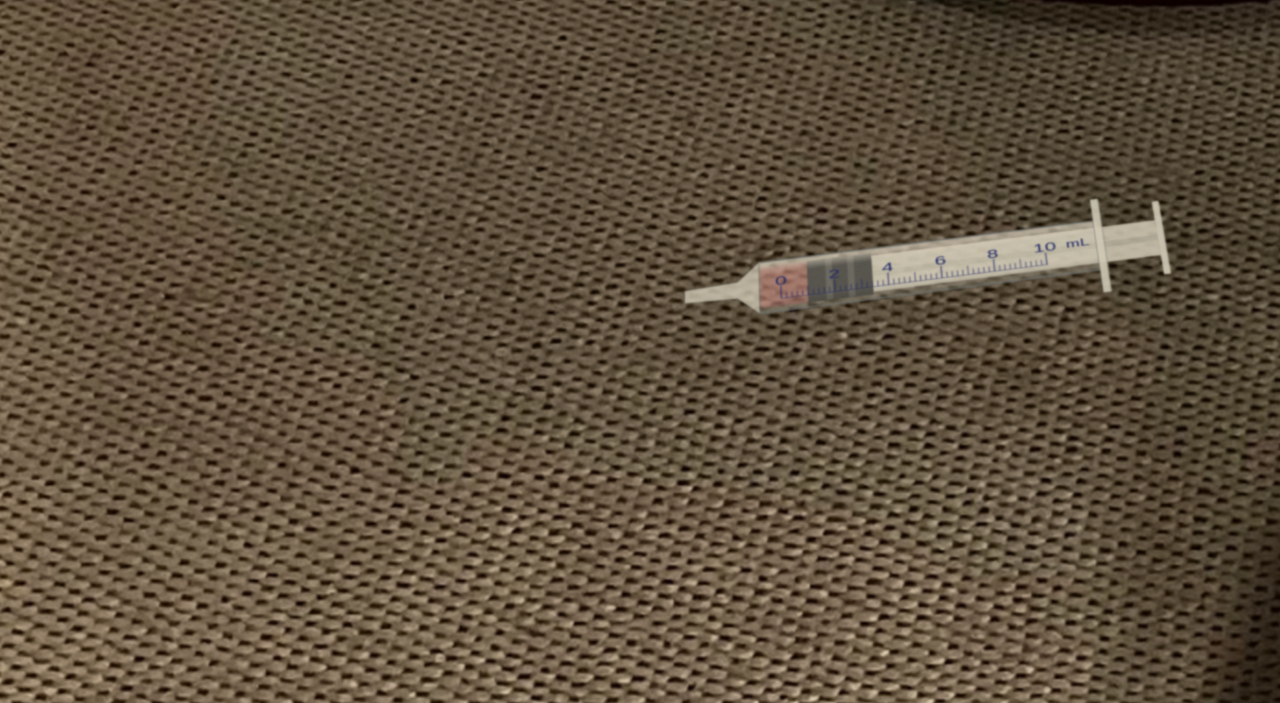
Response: 1 mL
